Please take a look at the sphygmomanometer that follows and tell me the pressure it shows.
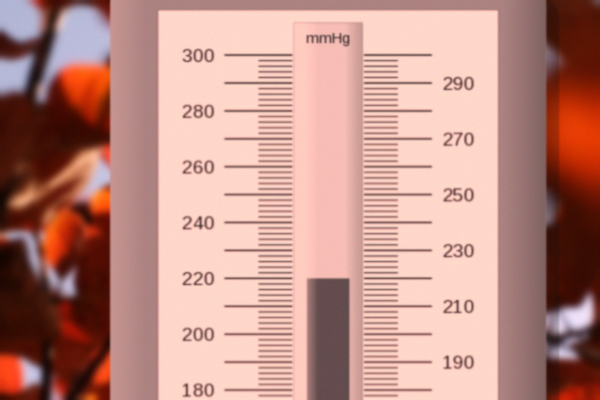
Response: 220 mmHg
